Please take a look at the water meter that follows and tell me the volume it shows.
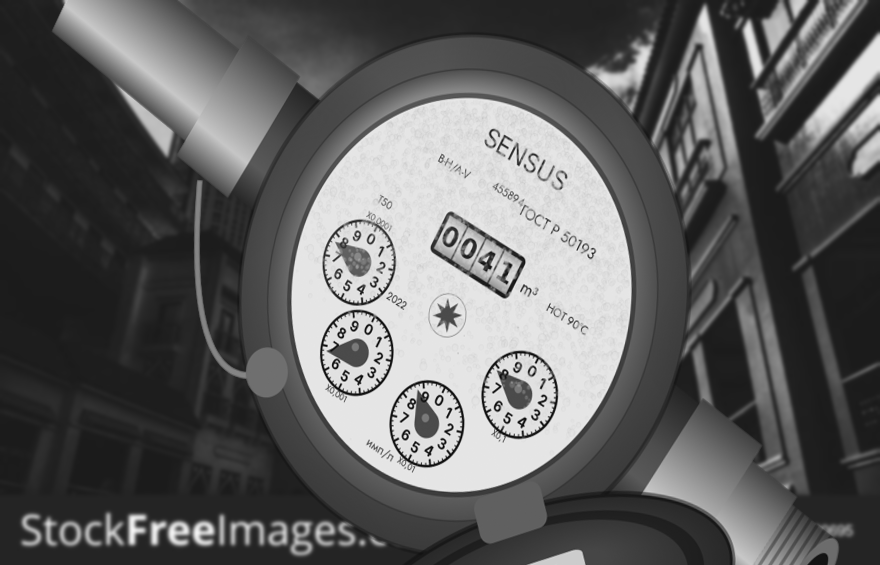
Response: 41.7867 m³
